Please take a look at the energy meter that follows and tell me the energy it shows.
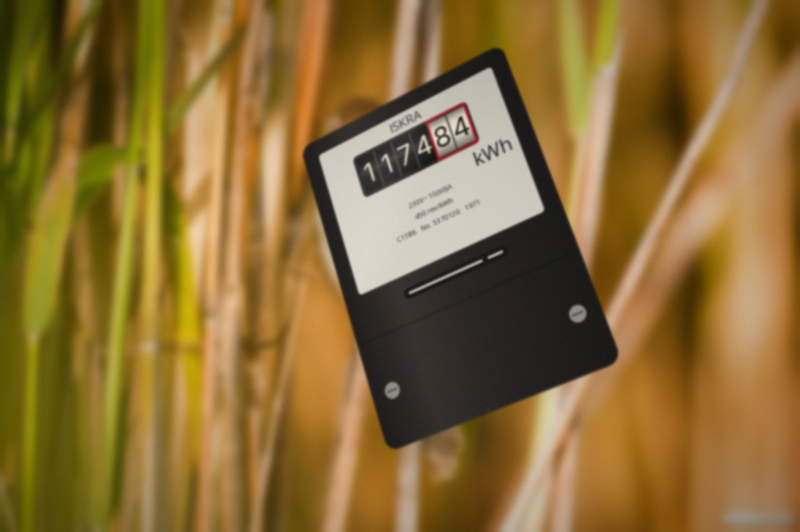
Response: 1174.84 kWh
